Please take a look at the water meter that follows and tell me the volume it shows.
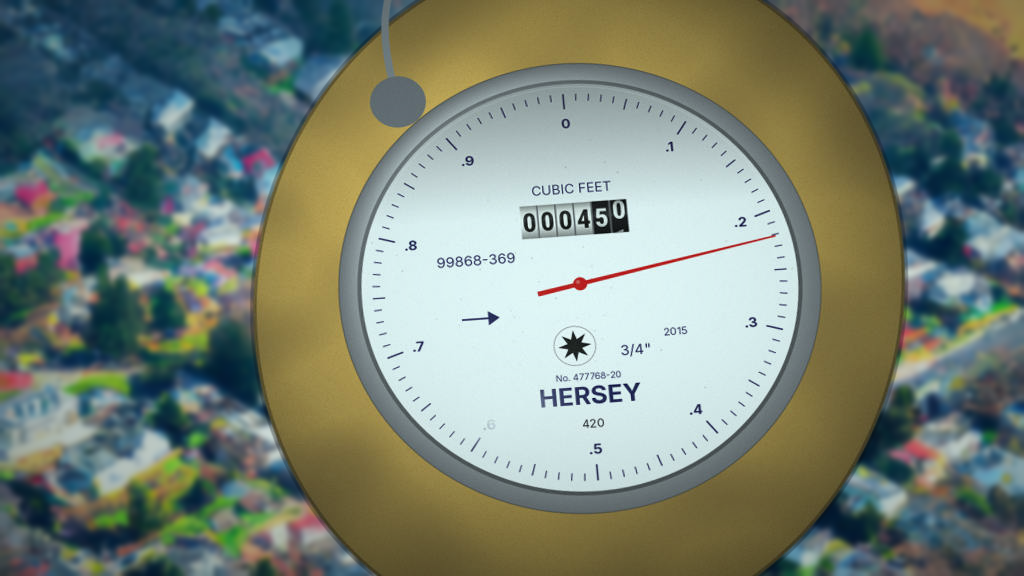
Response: 450.22 ft³
